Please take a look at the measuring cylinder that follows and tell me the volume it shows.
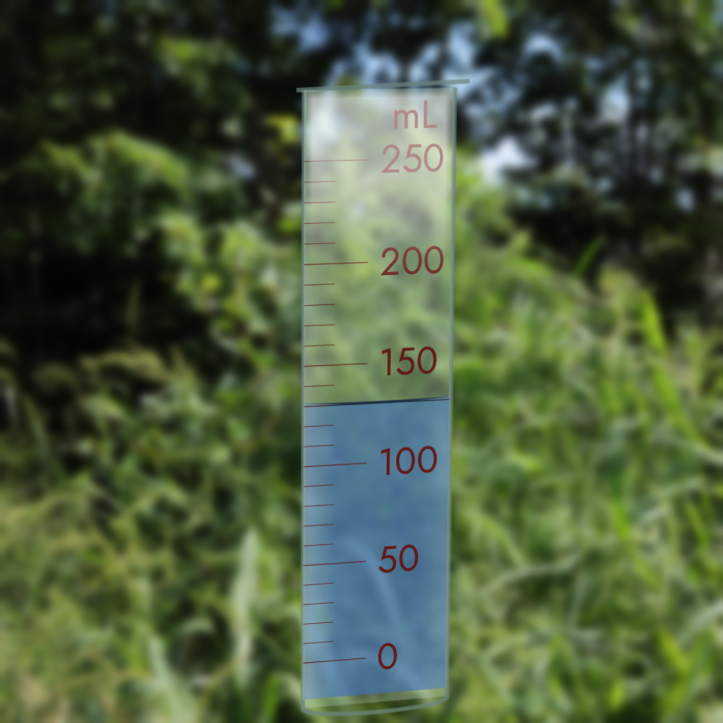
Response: 130 mL
